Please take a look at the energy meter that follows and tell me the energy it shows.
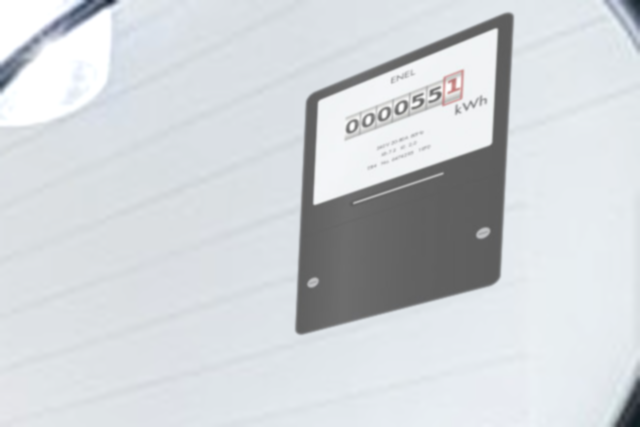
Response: 55.1 kWh
